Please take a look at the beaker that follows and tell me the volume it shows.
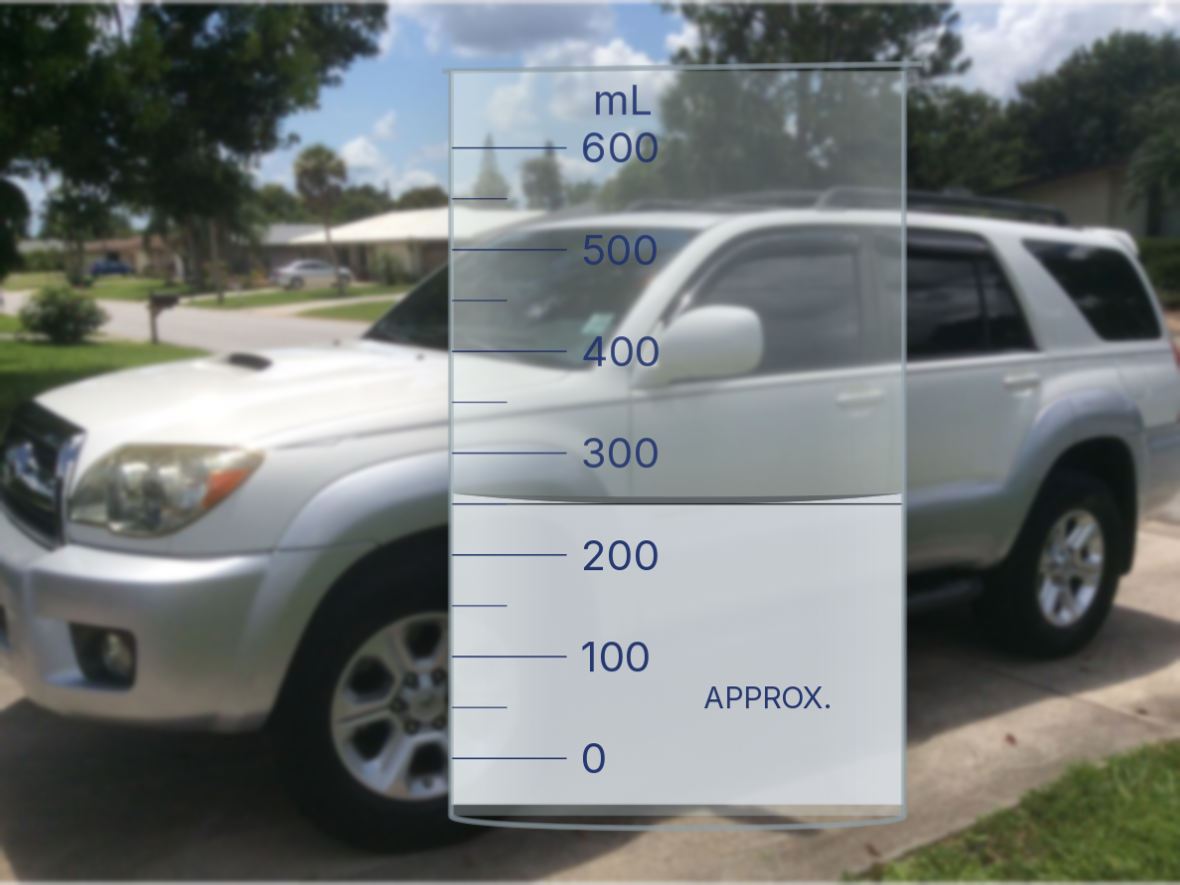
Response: 250 mL
